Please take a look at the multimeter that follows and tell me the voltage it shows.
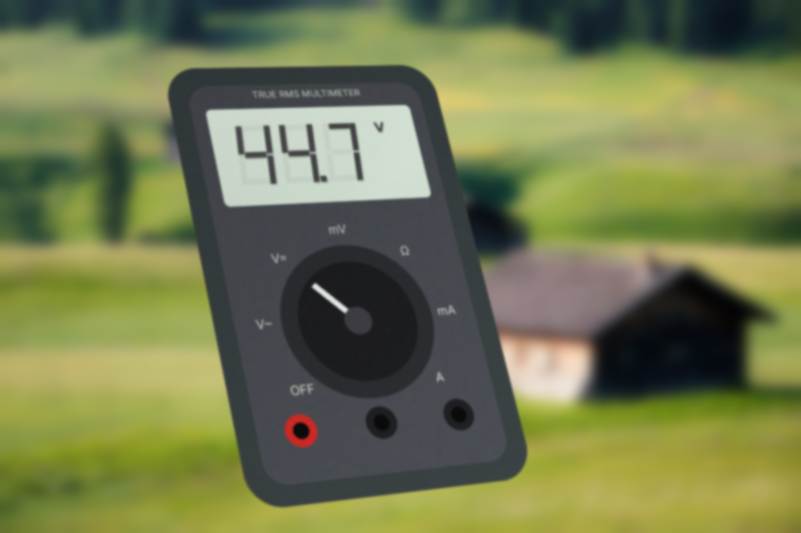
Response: 44.7 V
